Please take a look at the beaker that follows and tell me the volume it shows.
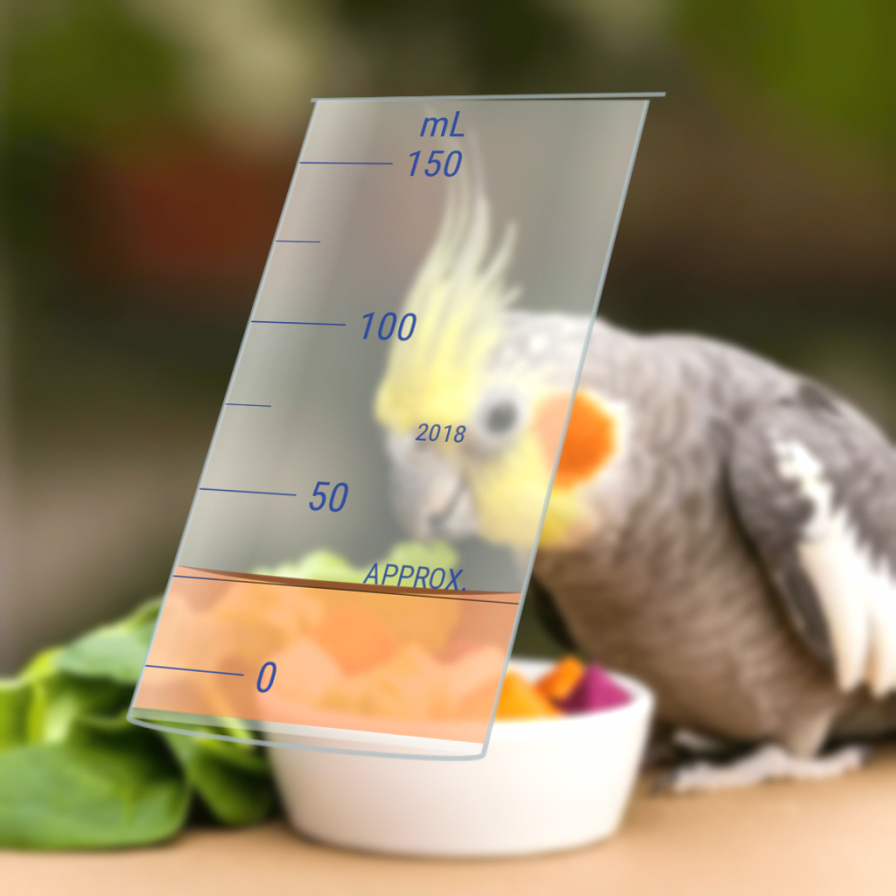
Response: 25 mL
